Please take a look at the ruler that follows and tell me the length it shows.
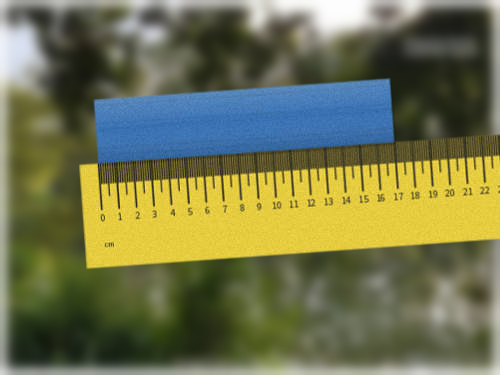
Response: 17 cm
